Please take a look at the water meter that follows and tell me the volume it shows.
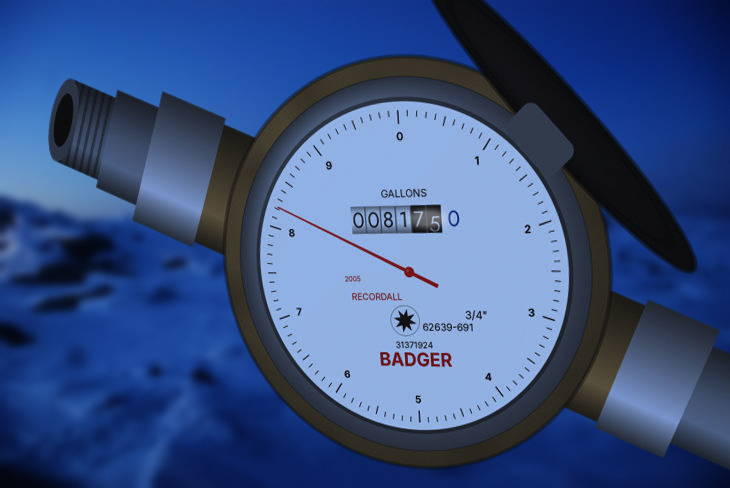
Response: 81748.2 gal
